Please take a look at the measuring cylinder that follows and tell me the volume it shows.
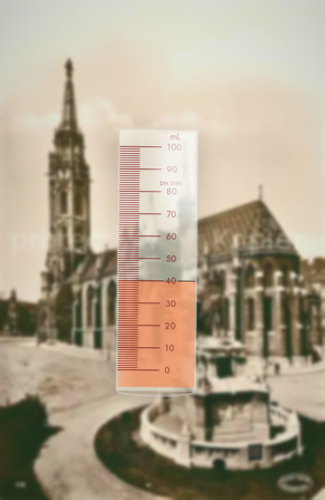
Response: 40 mL
